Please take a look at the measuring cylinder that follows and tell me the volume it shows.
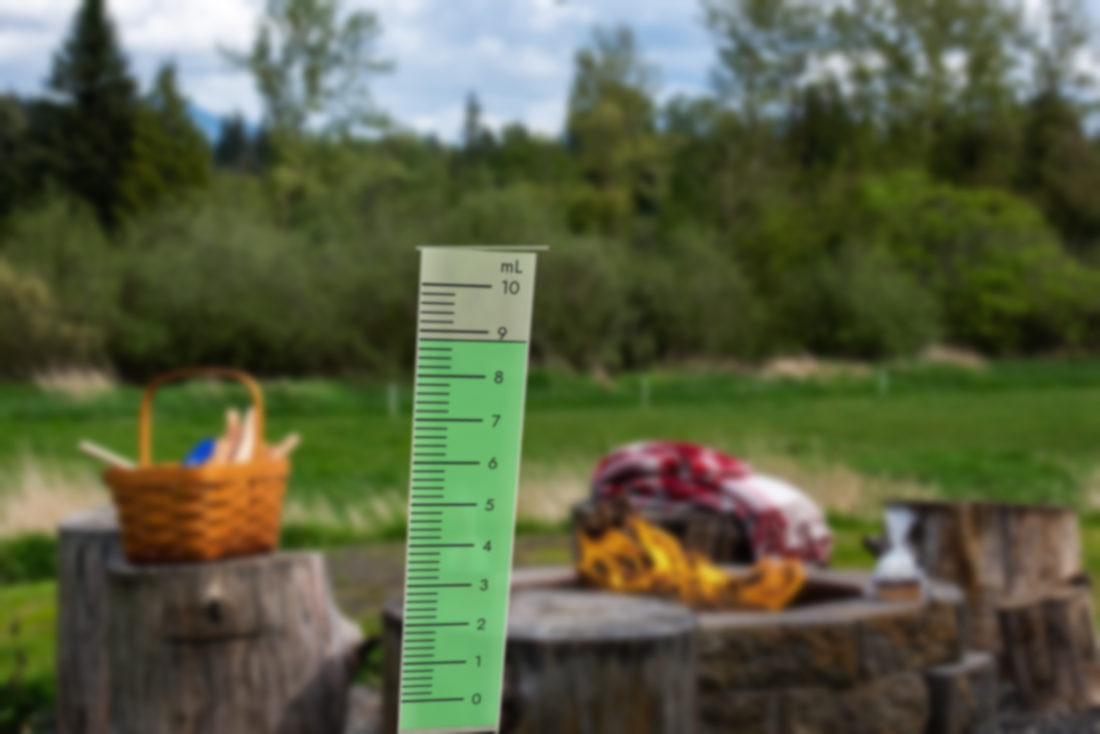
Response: 8.8 mL
